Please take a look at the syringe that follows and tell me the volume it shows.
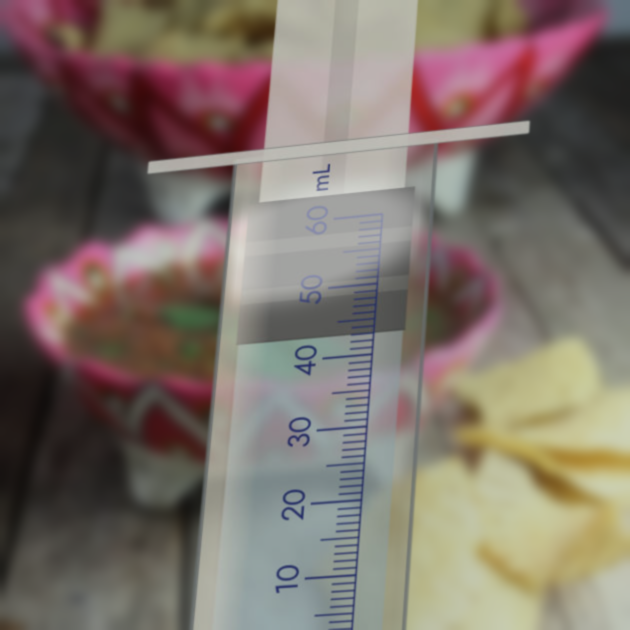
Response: 43 mL
